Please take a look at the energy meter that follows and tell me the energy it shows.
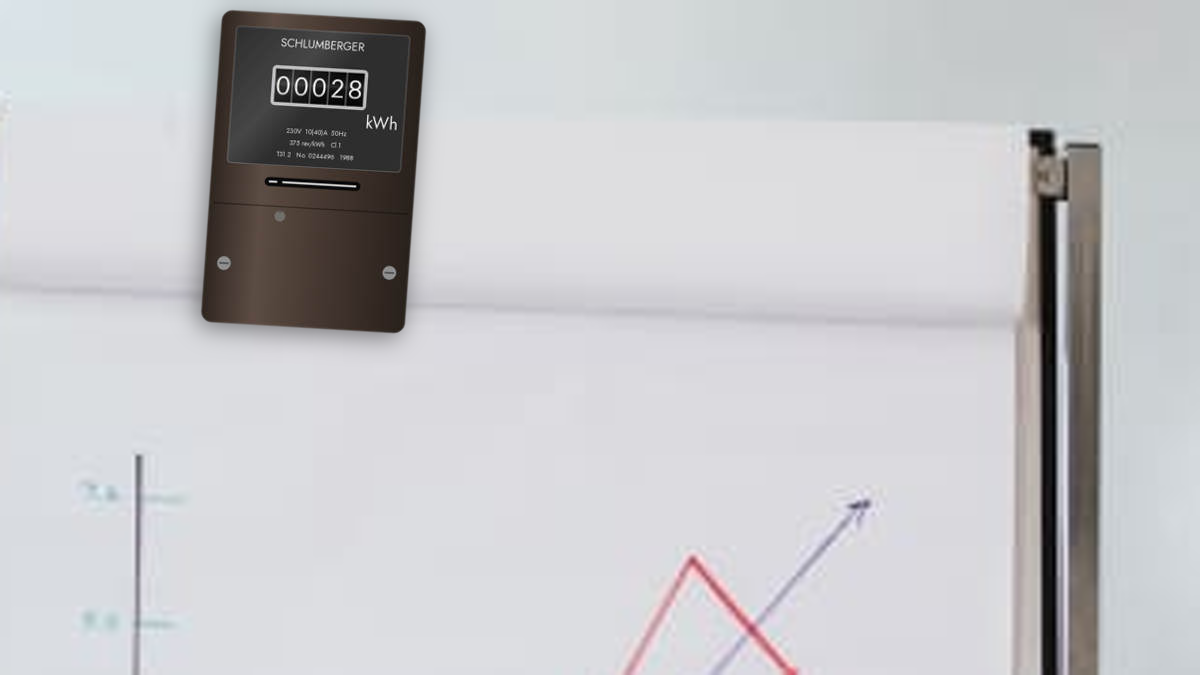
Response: 28 kWh
